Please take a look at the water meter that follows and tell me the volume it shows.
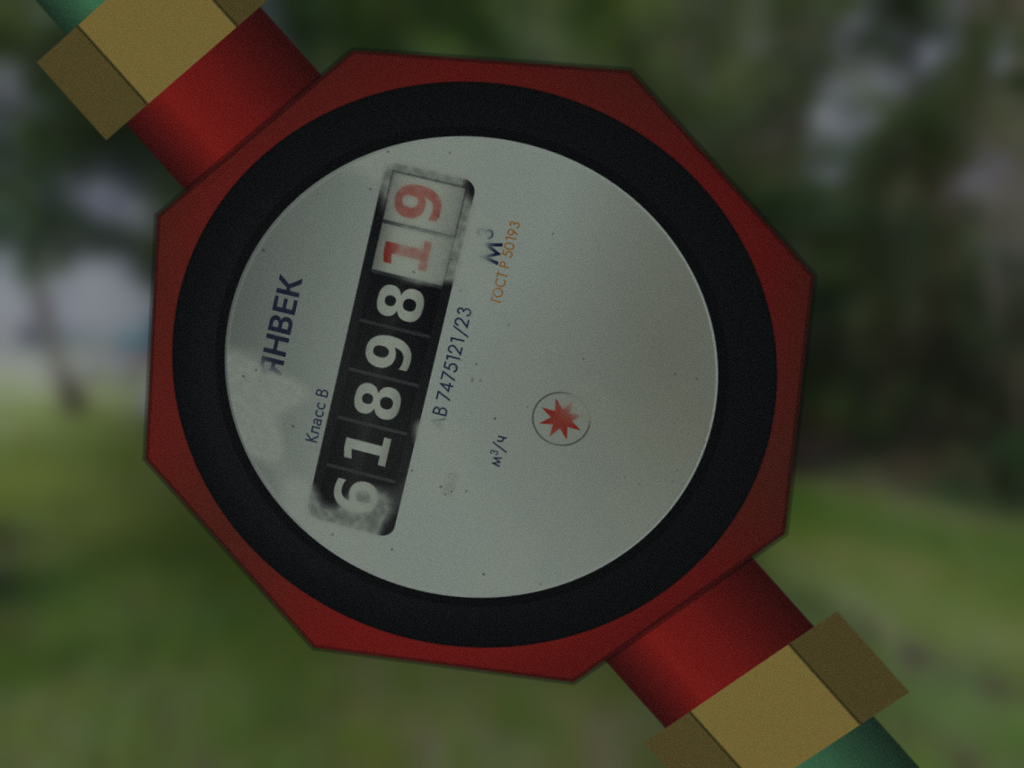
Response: 61898.19 m³
